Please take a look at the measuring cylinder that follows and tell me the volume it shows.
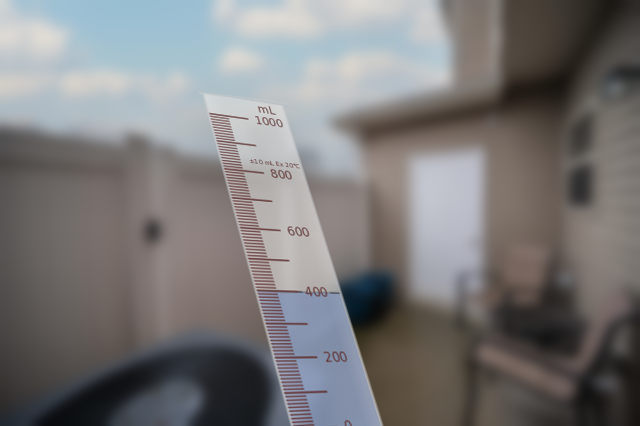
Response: 400 mL
